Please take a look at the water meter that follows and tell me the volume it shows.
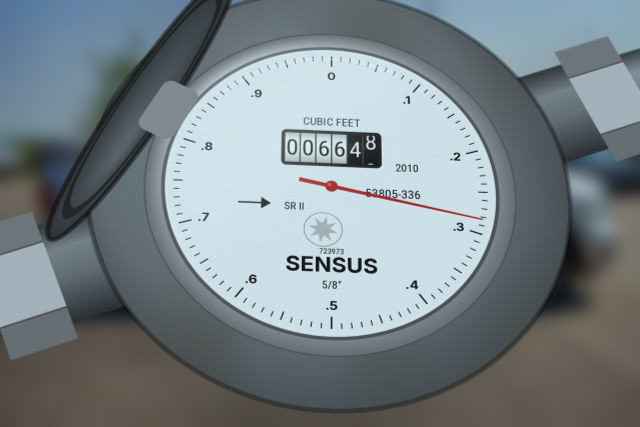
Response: 6648.28 ft³
